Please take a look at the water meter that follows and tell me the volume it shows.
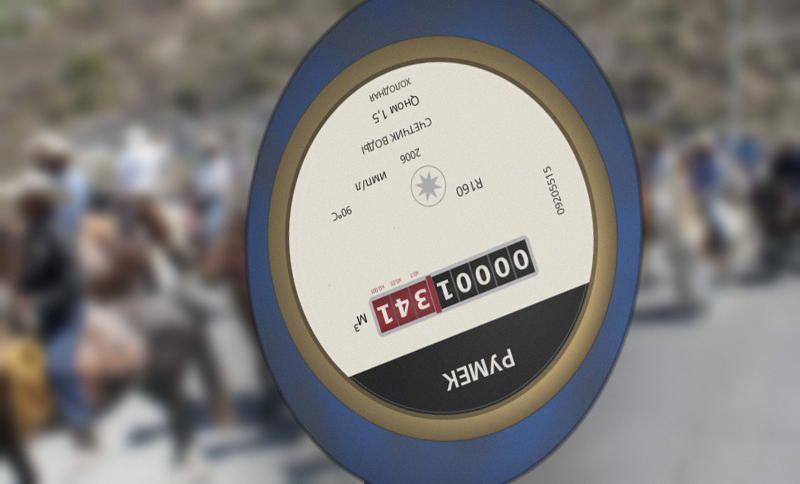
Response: 1.341 m³
